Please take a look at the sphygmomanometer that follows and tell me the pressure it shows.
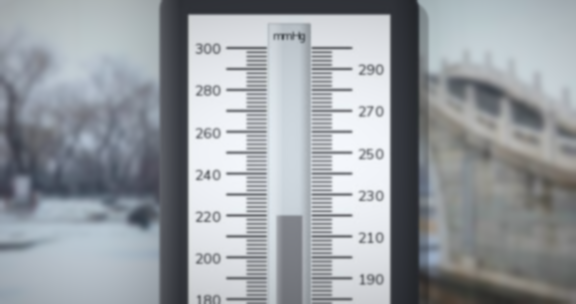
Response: 220 mmHg
